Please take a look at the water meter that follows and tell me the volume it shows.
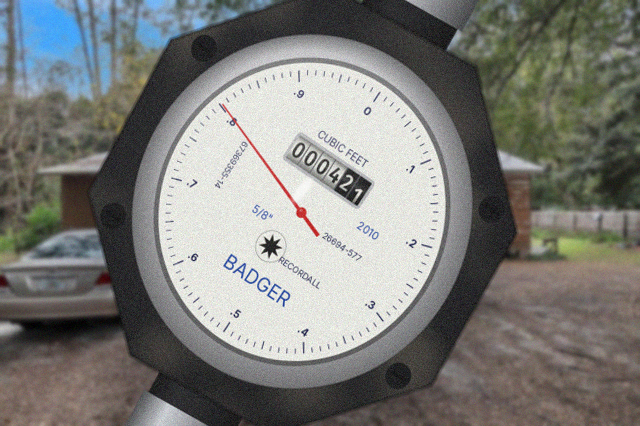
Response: 420.80 ft³
